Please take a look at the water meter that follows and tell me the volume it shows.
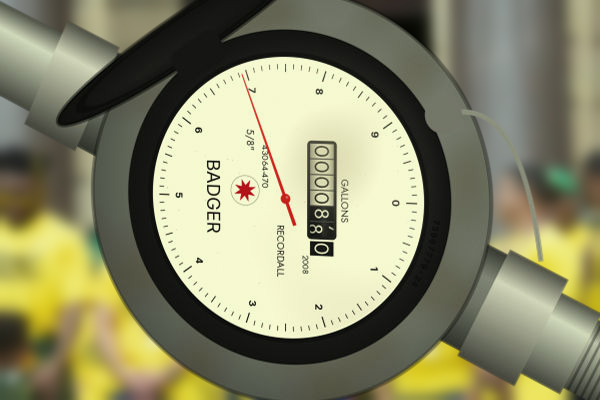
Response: 876.9 gal
